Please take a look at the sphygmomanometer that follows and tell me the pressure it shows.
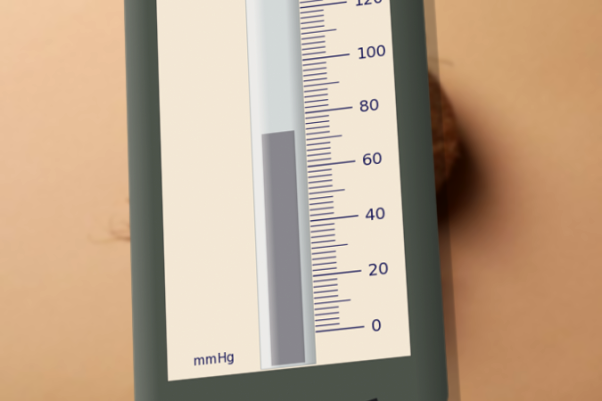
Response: 74 mmHg
